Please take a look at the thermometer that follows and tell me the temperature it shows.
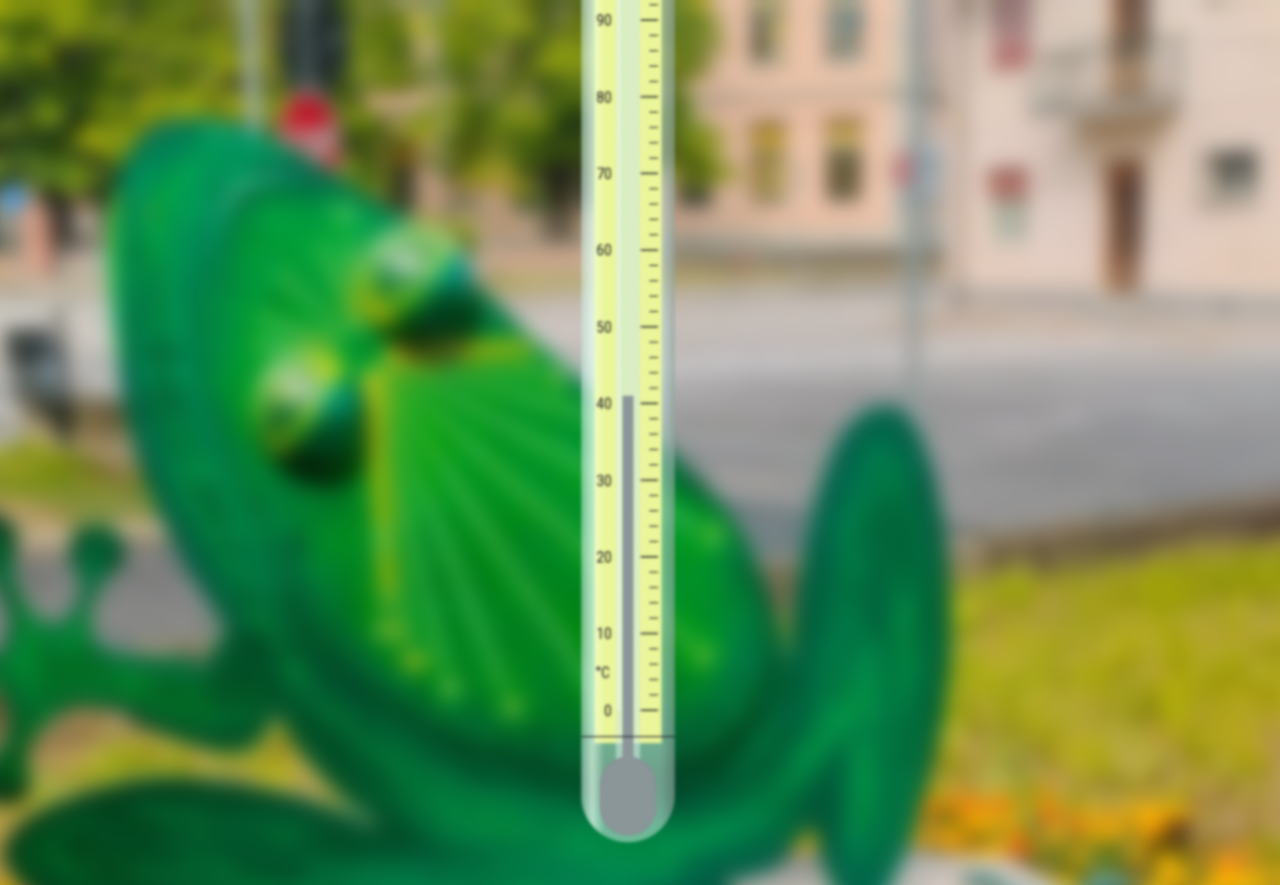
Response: 41 °C
